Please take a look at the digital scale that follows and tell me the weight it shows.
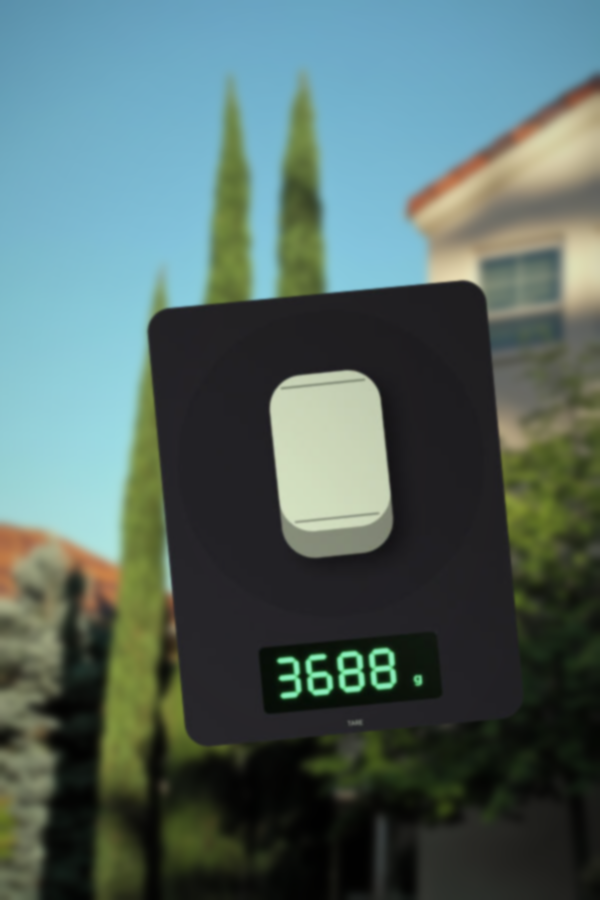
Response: 3688 g
